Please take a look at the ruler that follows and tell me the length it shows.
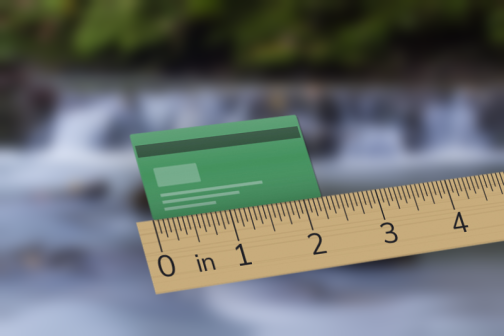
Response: 2.25 in
